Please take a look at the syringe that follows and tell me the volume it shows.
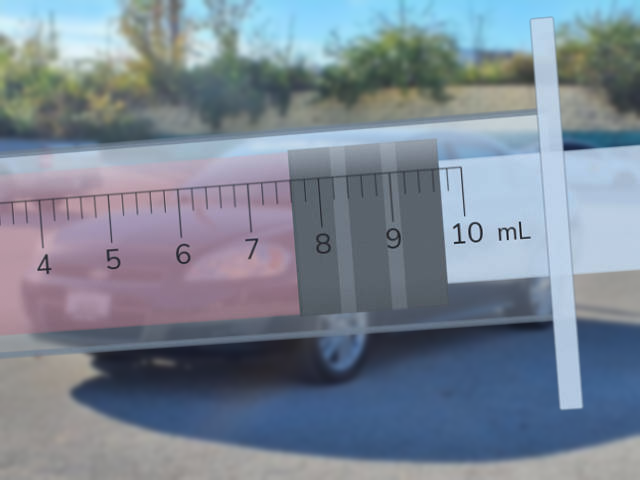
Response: 7.6 mL
